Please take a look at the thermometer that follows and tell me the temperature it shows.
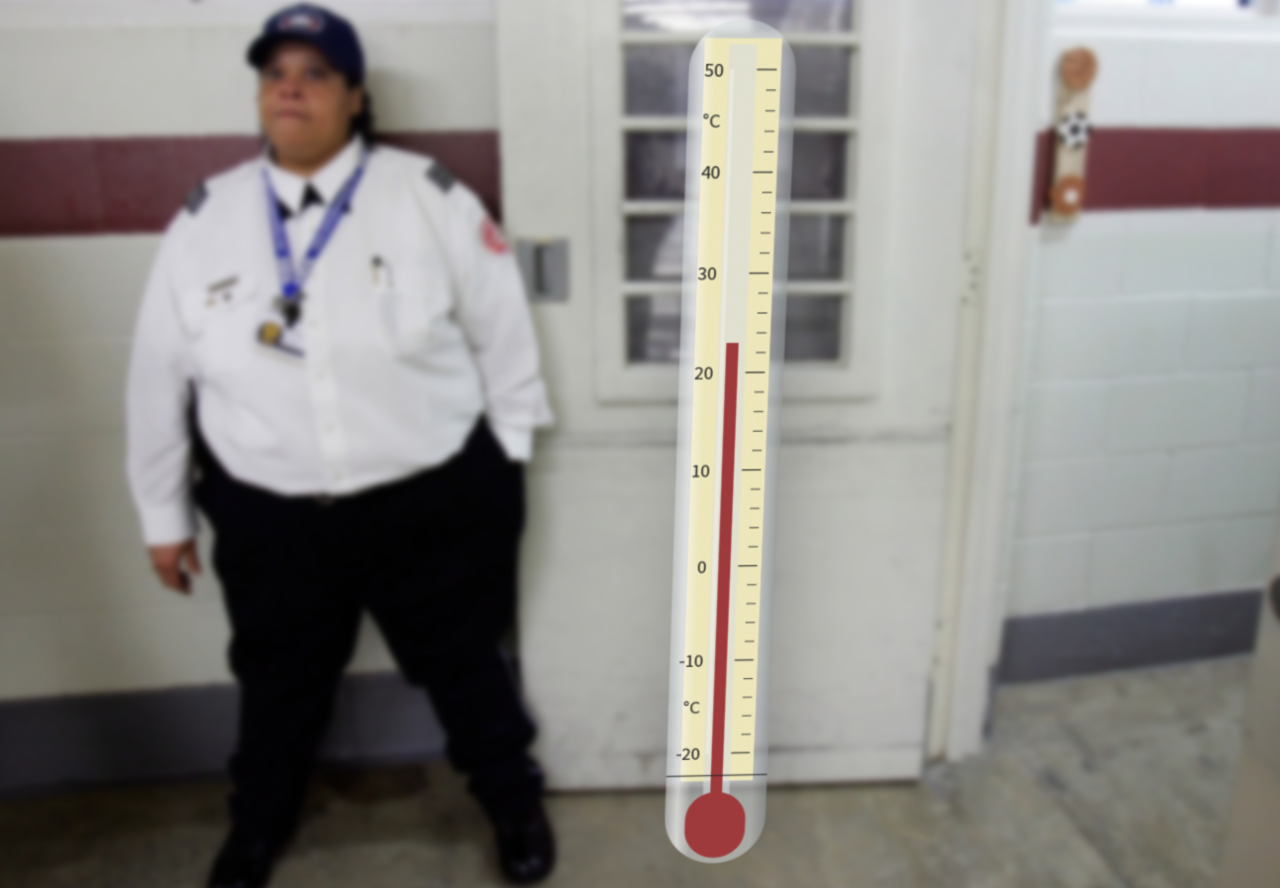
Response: 23 °C
